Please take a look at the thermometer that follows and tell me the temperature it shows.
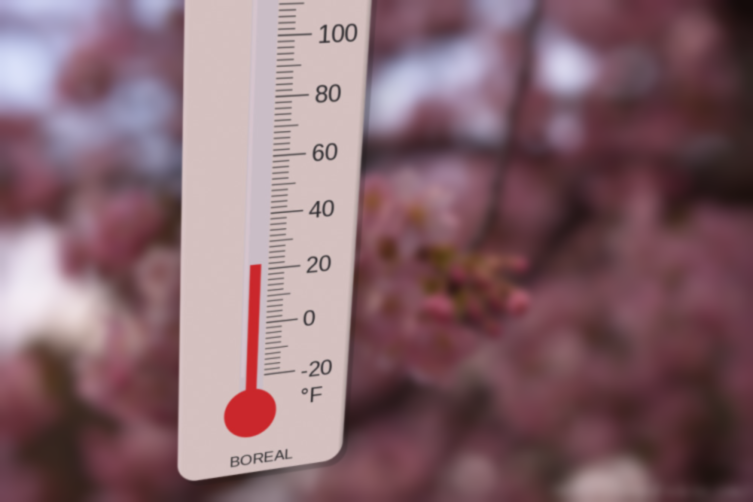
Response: 22 °F
